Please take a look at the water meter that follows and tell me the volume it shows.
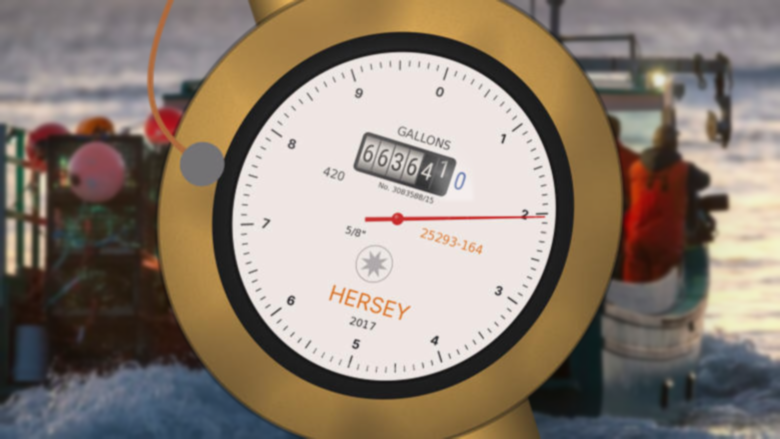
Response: 6636412.0 gal
